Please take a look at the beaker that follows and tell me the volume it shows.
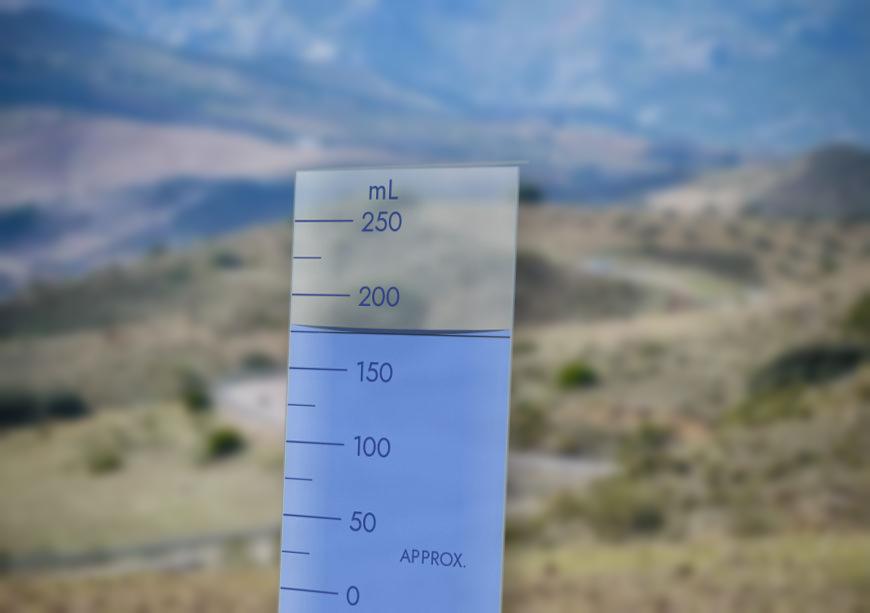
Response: 175 mL
